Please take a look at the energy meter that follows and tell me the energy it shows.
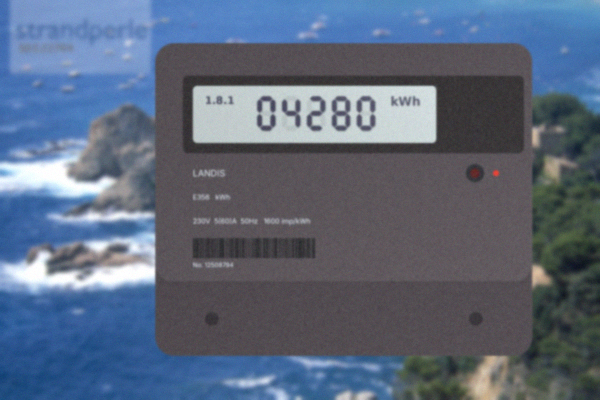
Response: 4280 kWh
